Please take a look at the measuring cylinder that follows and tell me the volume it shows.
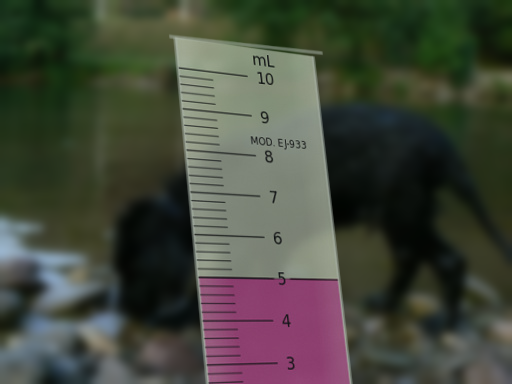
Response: 5 mL
